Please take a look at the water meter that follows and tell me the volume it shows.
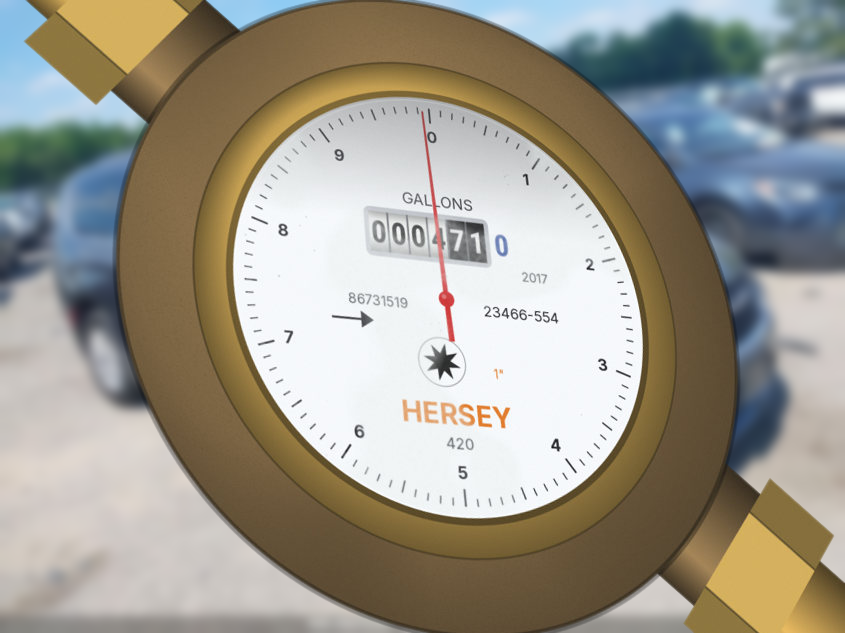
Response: 4709.9 gal
